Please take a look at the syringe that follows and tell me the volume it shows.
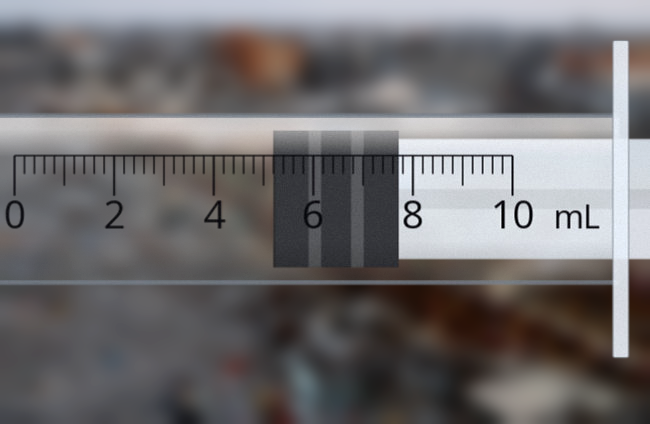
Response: 5.2 mL
